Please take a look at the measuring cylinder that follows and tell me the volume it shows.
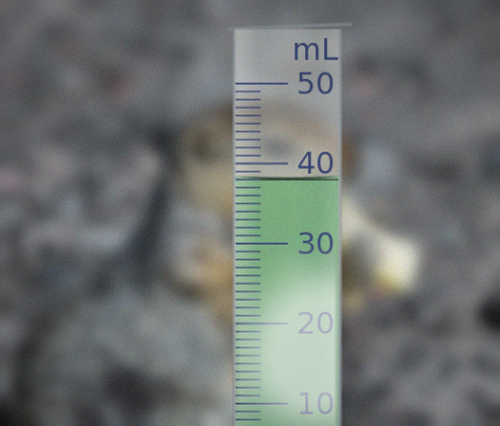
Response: 38 mL
